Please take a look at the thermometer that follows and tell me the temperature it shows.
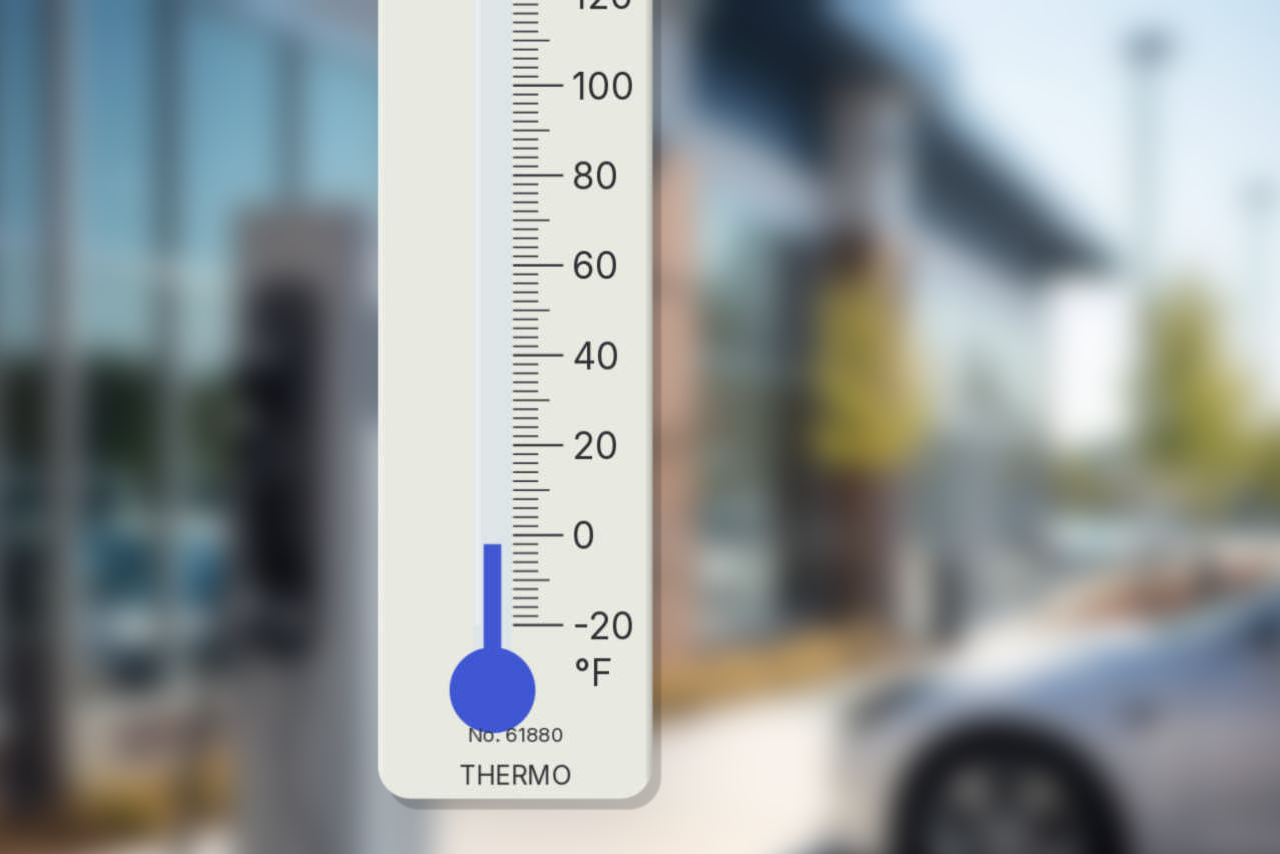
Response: -2 °F
